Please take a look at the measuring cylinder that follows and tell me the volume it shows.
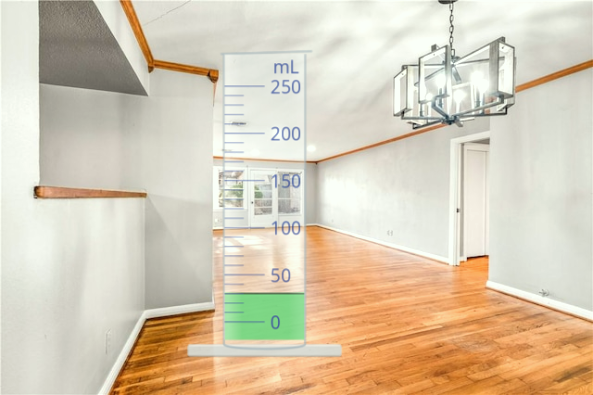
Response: 30 mL
